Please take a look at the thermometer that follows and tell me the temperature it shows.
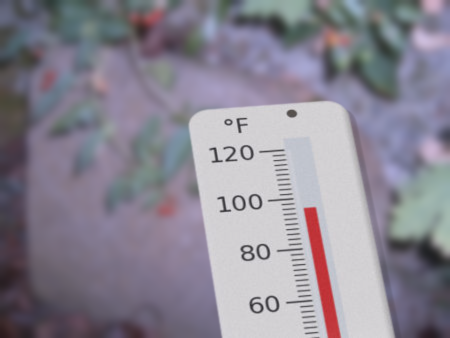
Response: 96 °F
